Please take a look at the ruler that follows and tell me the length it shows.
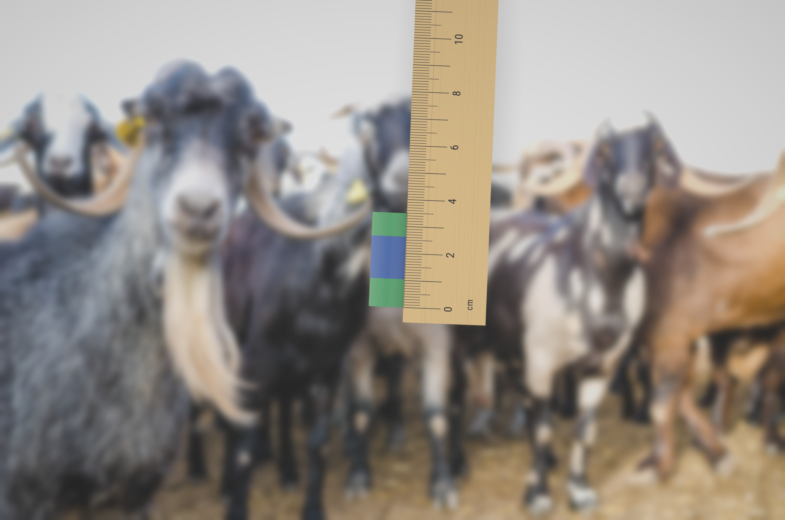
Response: 3.5 cm
